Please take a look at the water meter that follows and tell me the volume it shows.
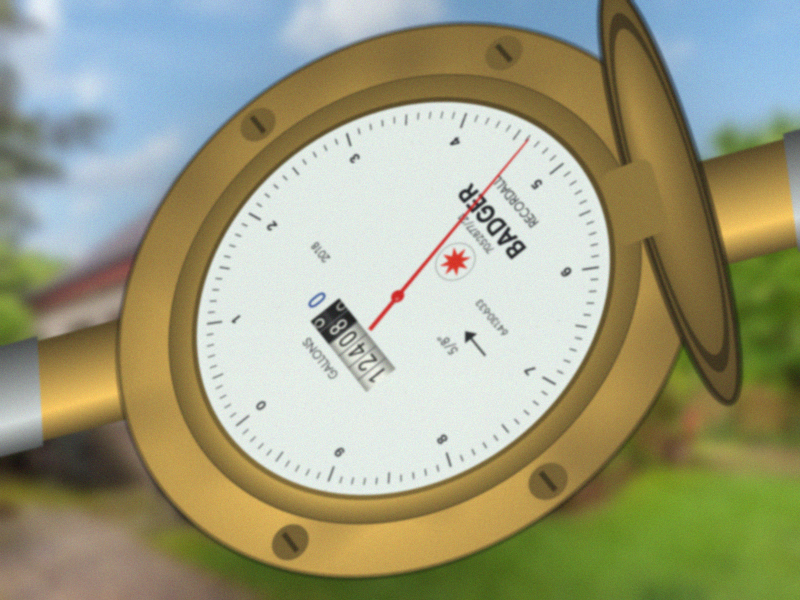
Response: 1240884.6 gal
